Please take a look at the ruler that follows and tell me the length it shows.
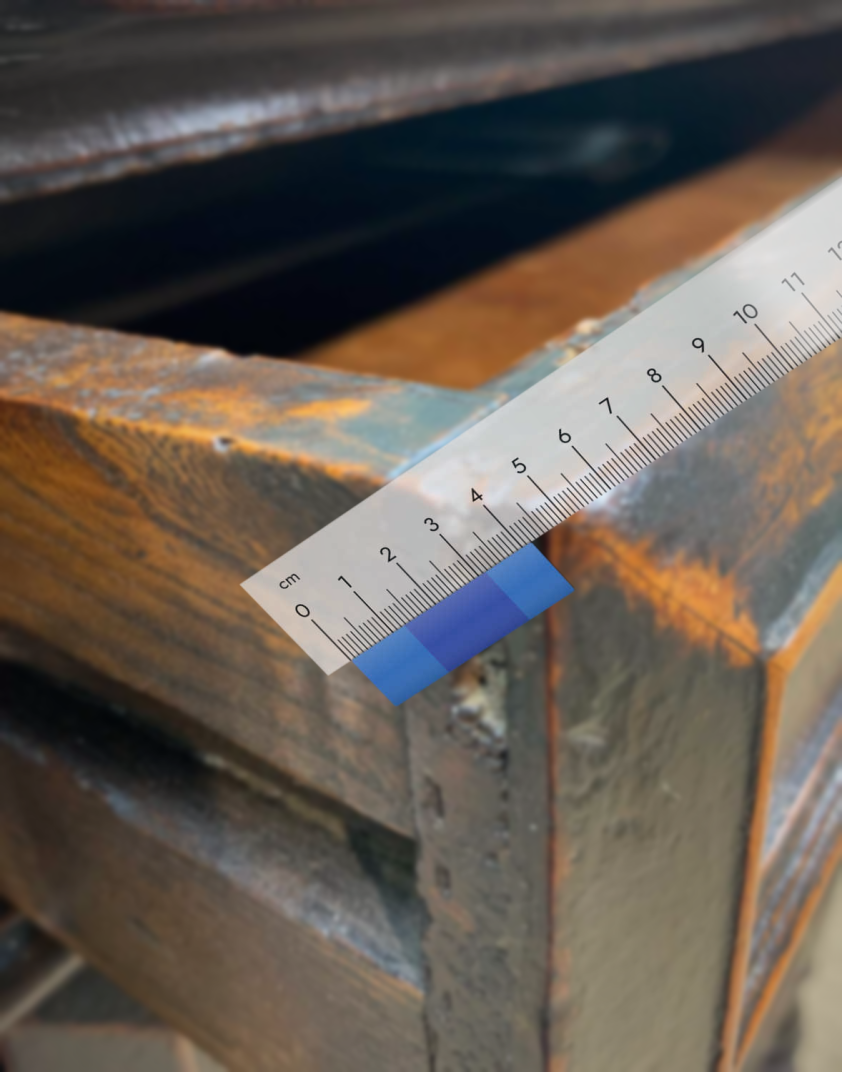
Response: 4.2 cm
